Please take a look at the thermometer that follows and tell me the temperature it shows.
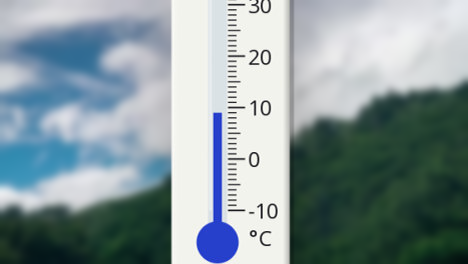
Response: 9 °C
